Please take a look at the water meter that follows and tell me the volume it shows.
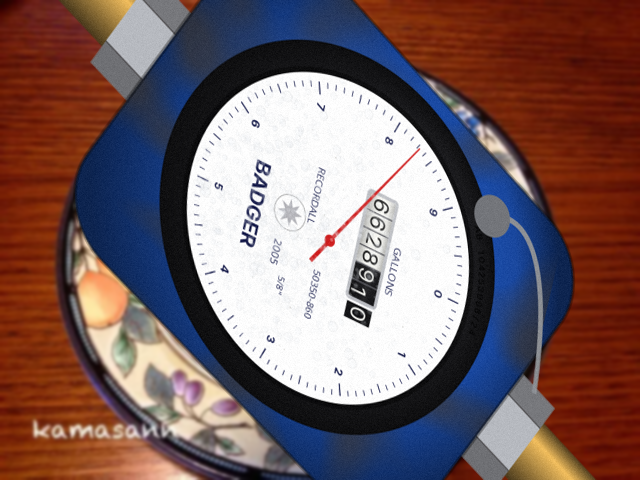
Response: 6628908.3 gal
